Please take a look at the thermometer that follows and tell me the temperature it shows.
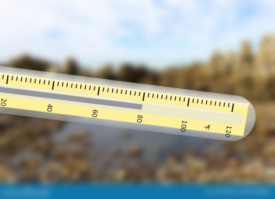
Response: 80 °F
